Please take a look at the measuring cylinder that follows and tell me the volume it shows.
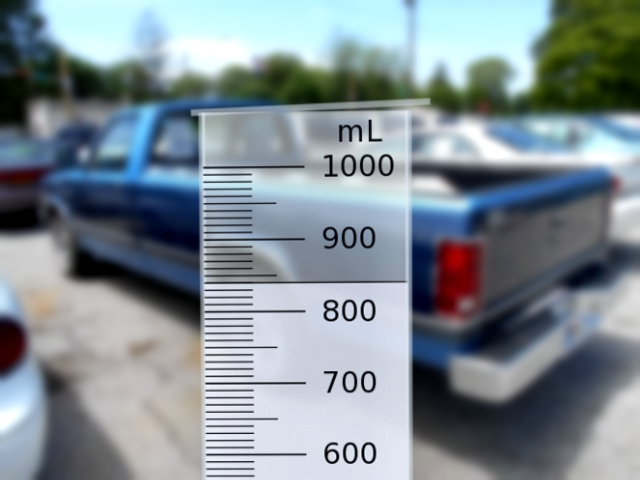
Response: 840 mL
